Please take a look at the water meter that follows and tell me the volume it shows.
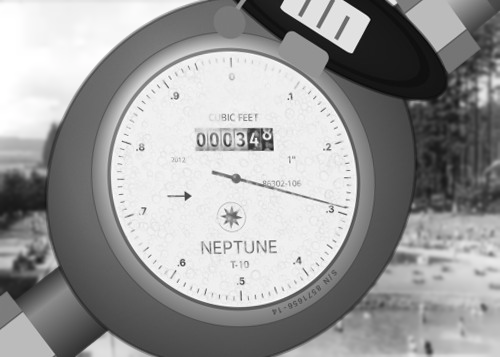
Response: 348.29 ft³
